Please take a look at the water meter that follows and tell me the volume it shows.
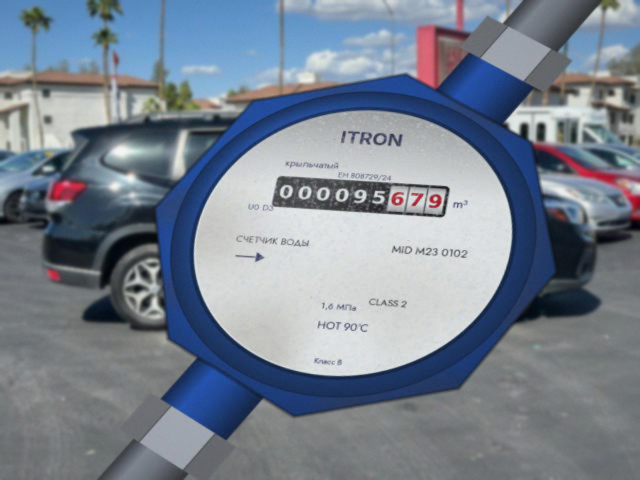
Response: 95.679 m³
